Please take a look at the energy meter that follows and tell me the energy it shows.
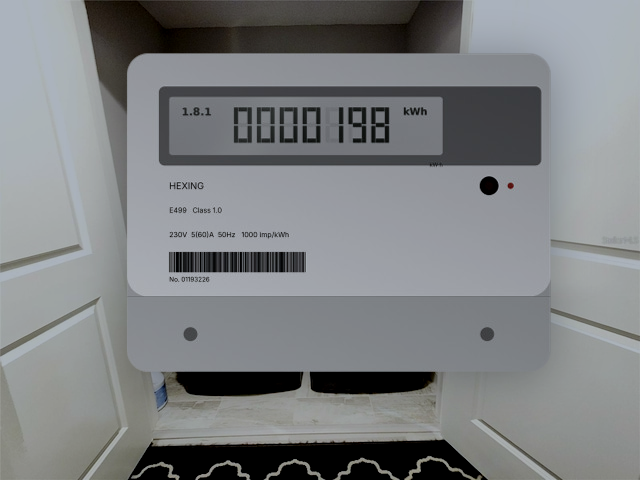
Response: 198 kWh
